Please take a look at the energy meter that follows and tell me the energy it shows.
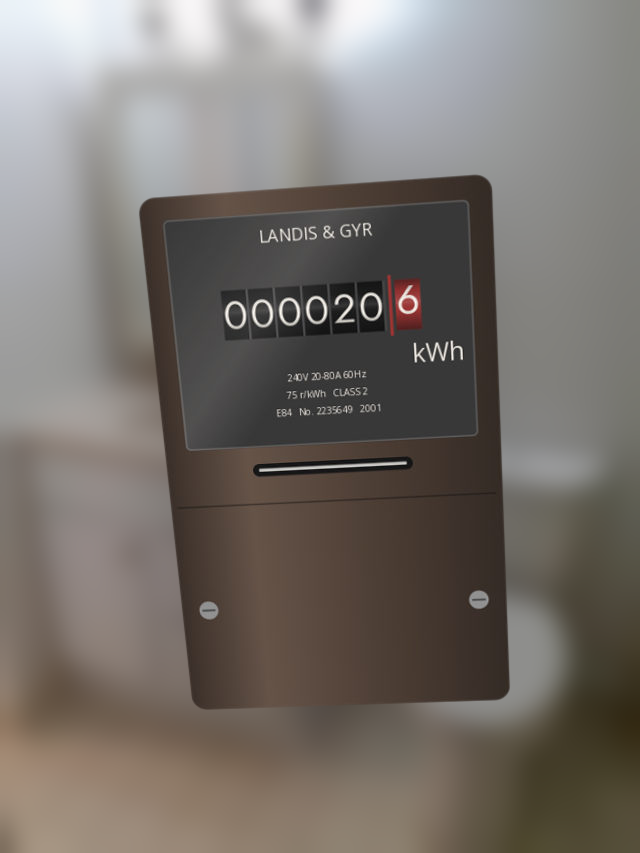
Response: 20.6 kWh
